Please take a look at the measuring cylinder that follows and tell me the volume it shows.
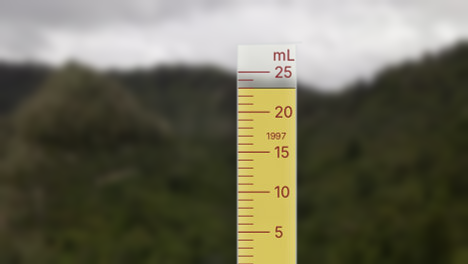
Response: 23 mL
